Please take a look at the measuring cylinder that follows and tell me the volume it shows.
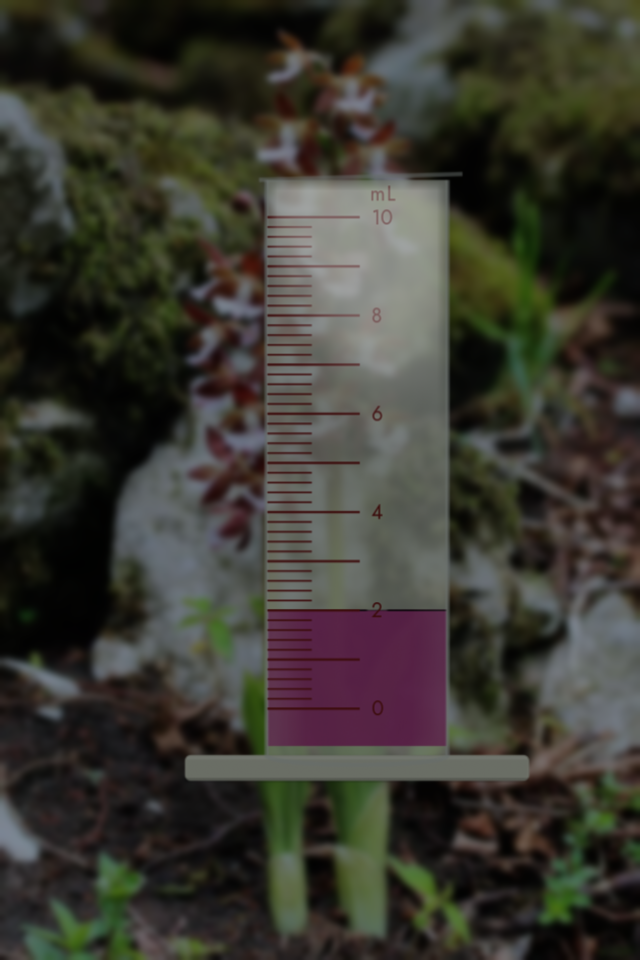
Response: 2 mL
